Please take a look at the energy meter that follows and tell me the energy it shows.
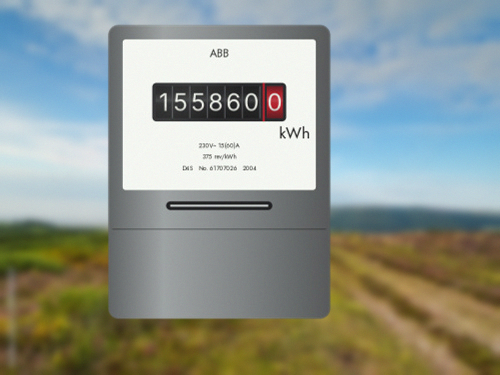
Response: 155860.0 kWh
